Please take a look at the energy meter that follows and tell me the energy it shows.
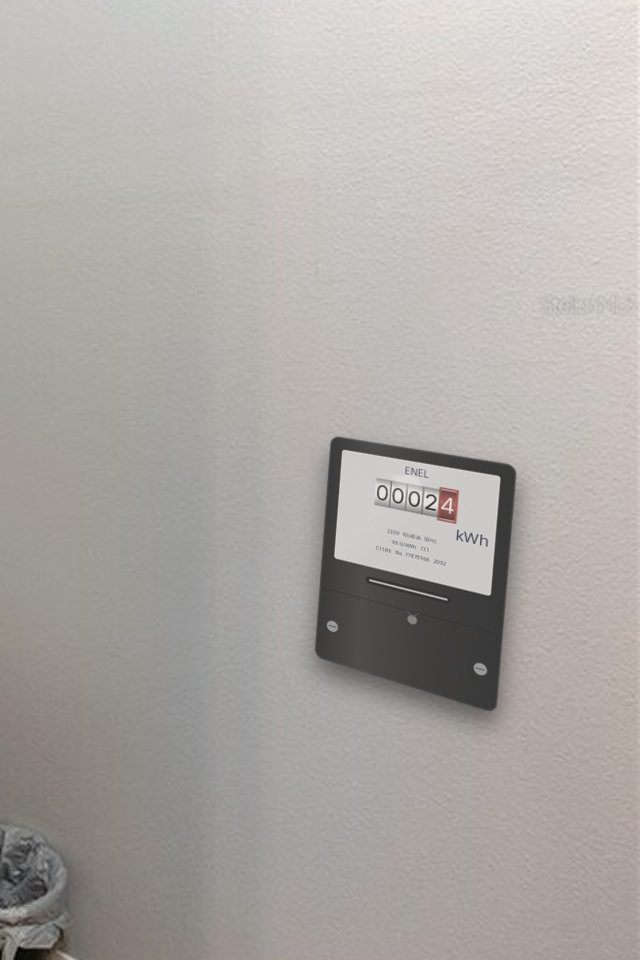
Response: 2.4 kWh
